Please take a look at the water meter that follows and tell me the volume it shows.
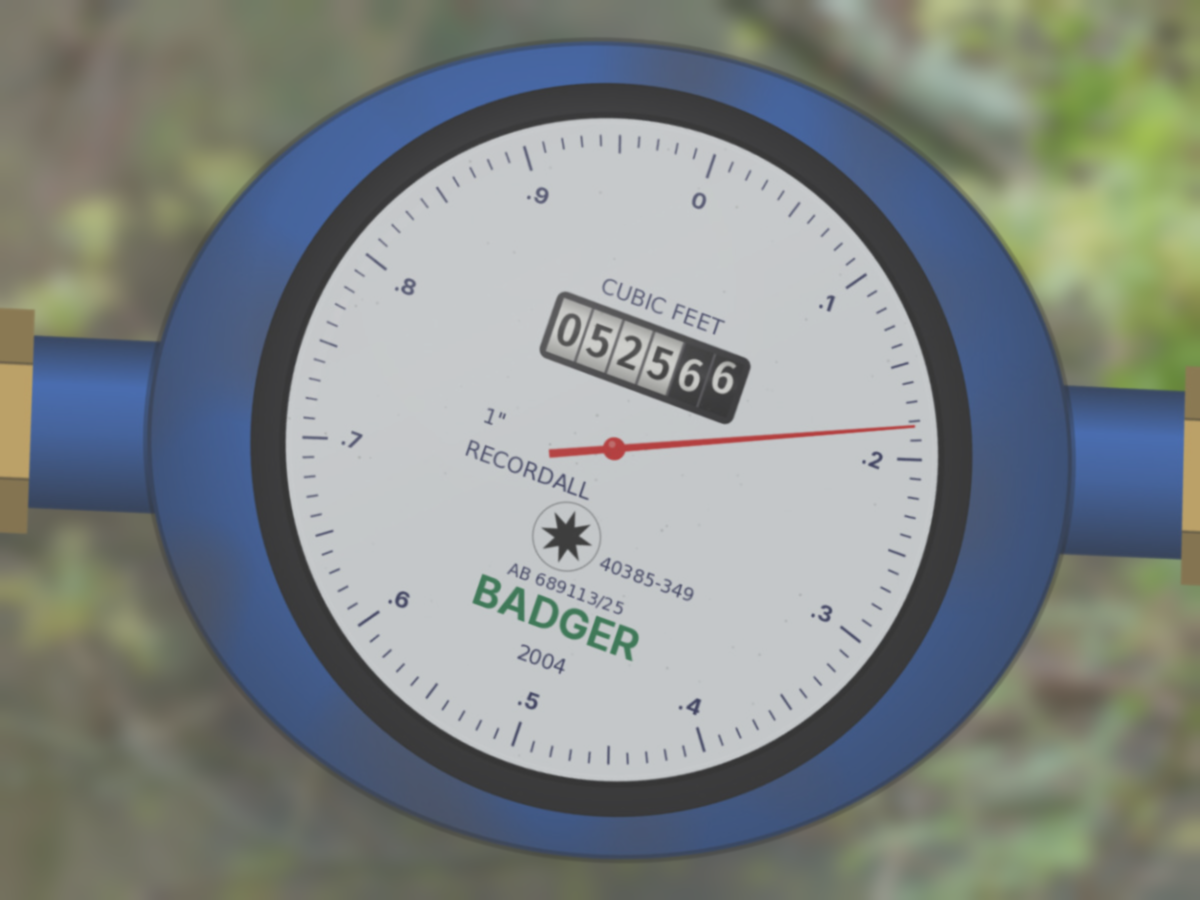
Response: 52566.18 ft³
